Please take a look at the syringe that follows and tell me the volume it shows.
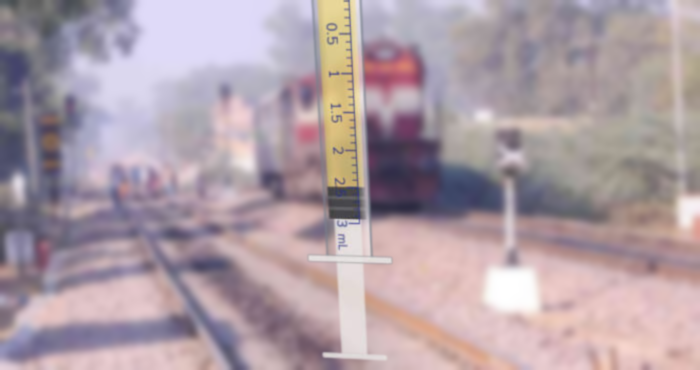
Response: 2.5 mL
